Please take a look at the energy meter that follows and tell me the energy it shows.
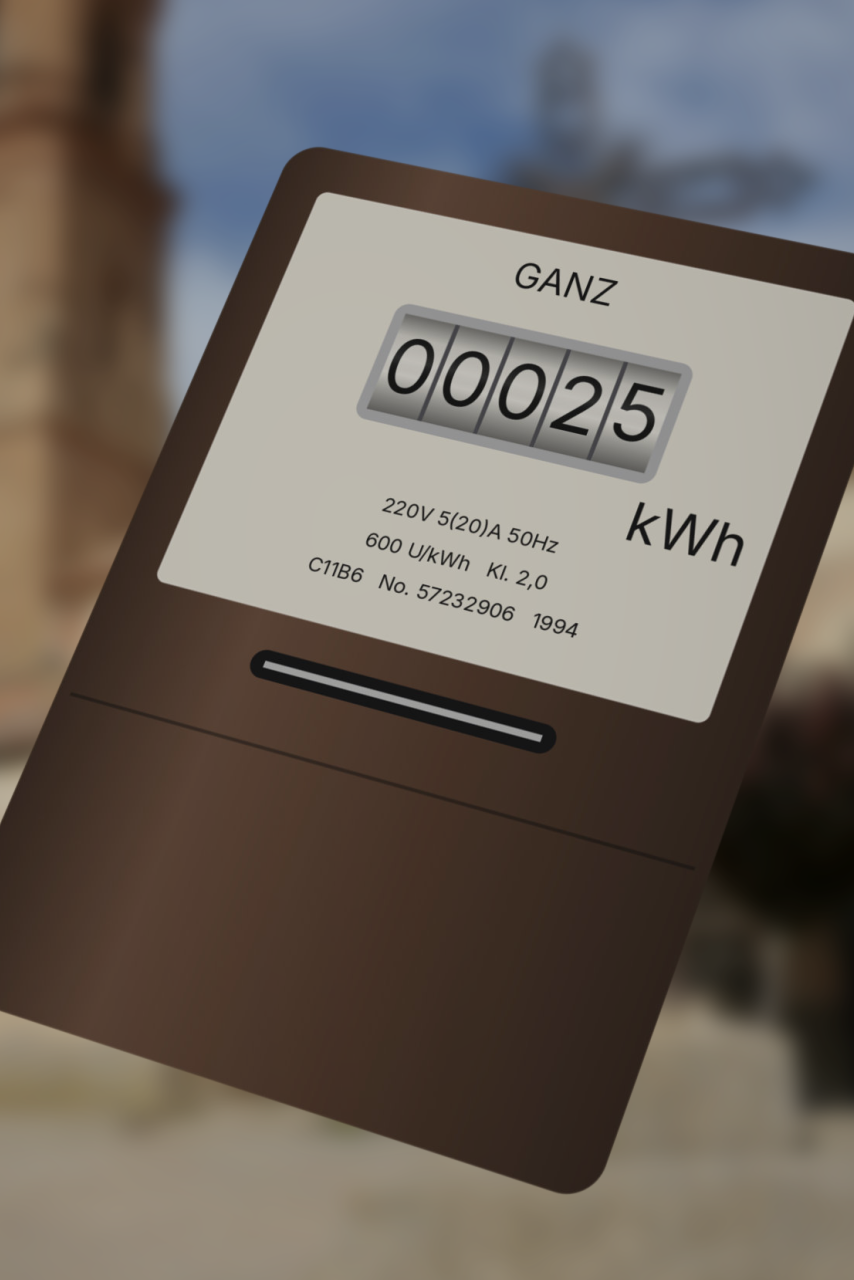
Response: 25 kWh
